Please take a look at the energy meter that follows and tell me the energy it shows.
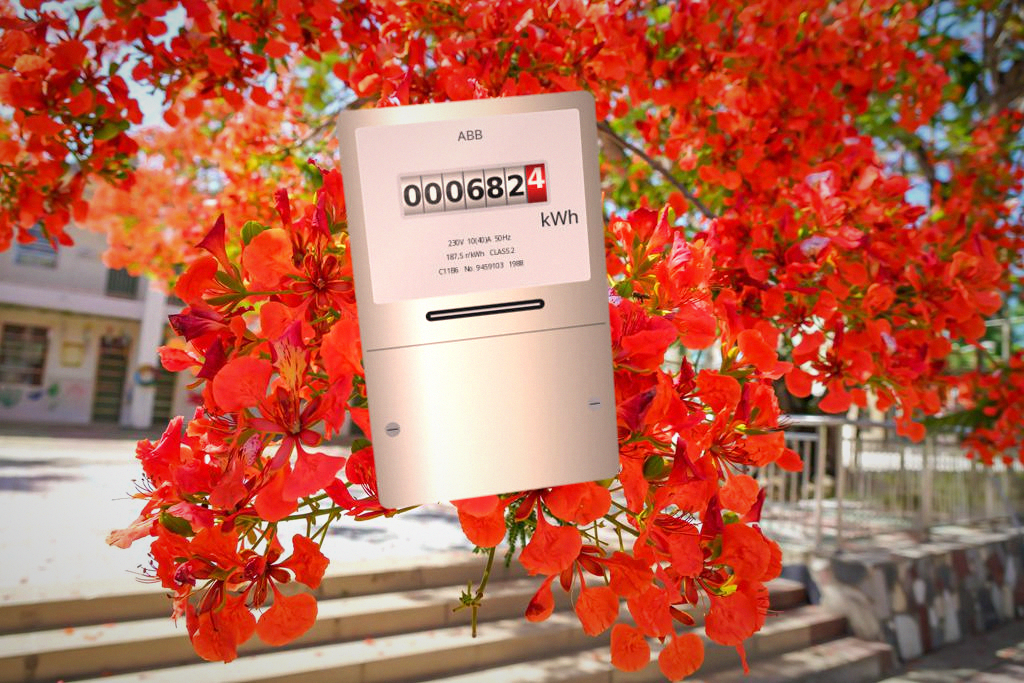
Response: 682.4 kWh
